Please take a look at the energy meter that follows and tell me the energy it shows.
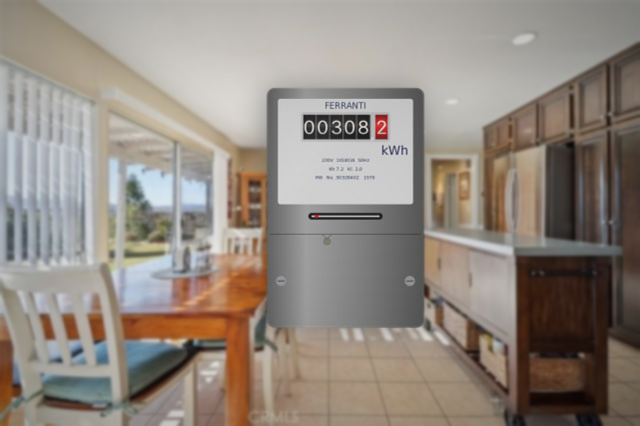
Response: 308.2 kWh
